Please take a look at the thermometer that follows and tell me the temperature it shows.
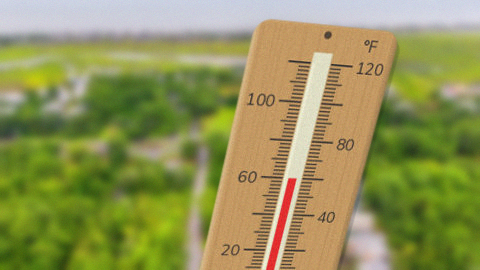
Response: 60 °F
